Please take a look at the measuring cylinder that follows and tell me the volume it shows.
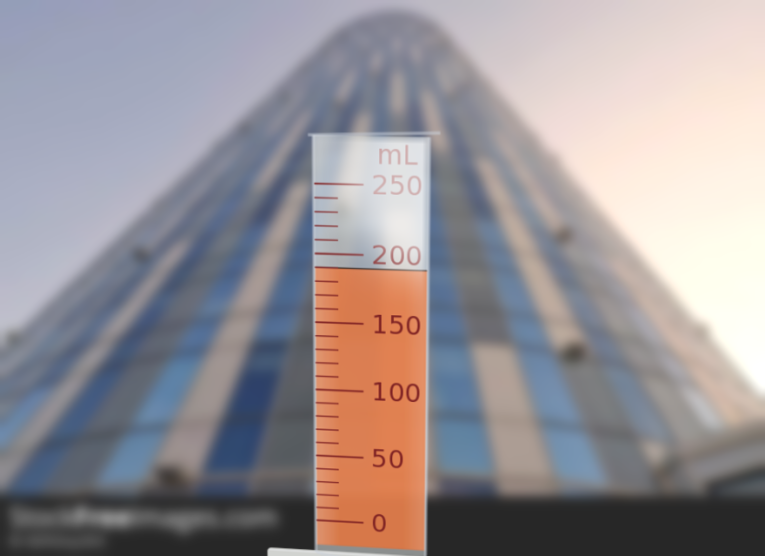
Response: 190 mL
